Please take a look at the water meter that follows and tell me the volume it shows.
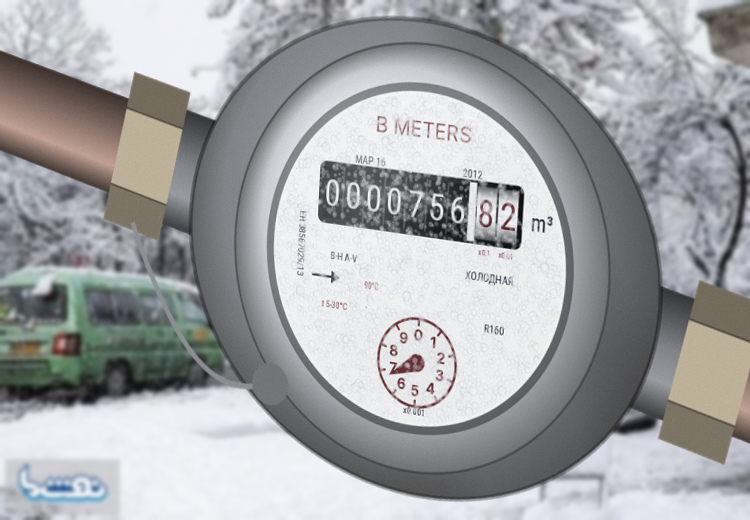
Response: 756.826 m³
